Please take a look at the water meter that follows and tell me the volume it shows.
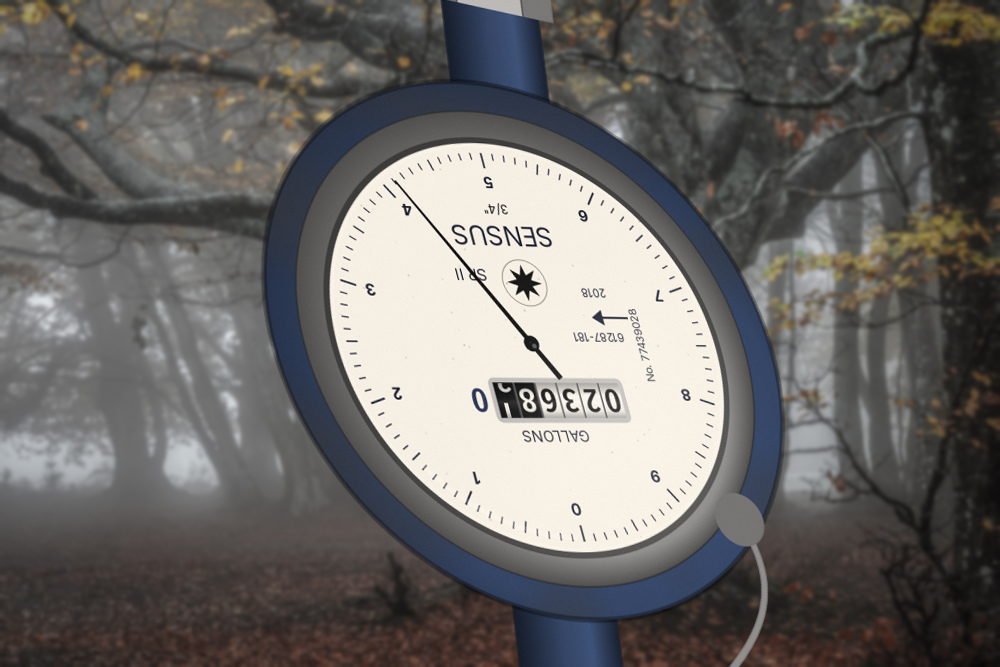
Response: 236814.1 gal
